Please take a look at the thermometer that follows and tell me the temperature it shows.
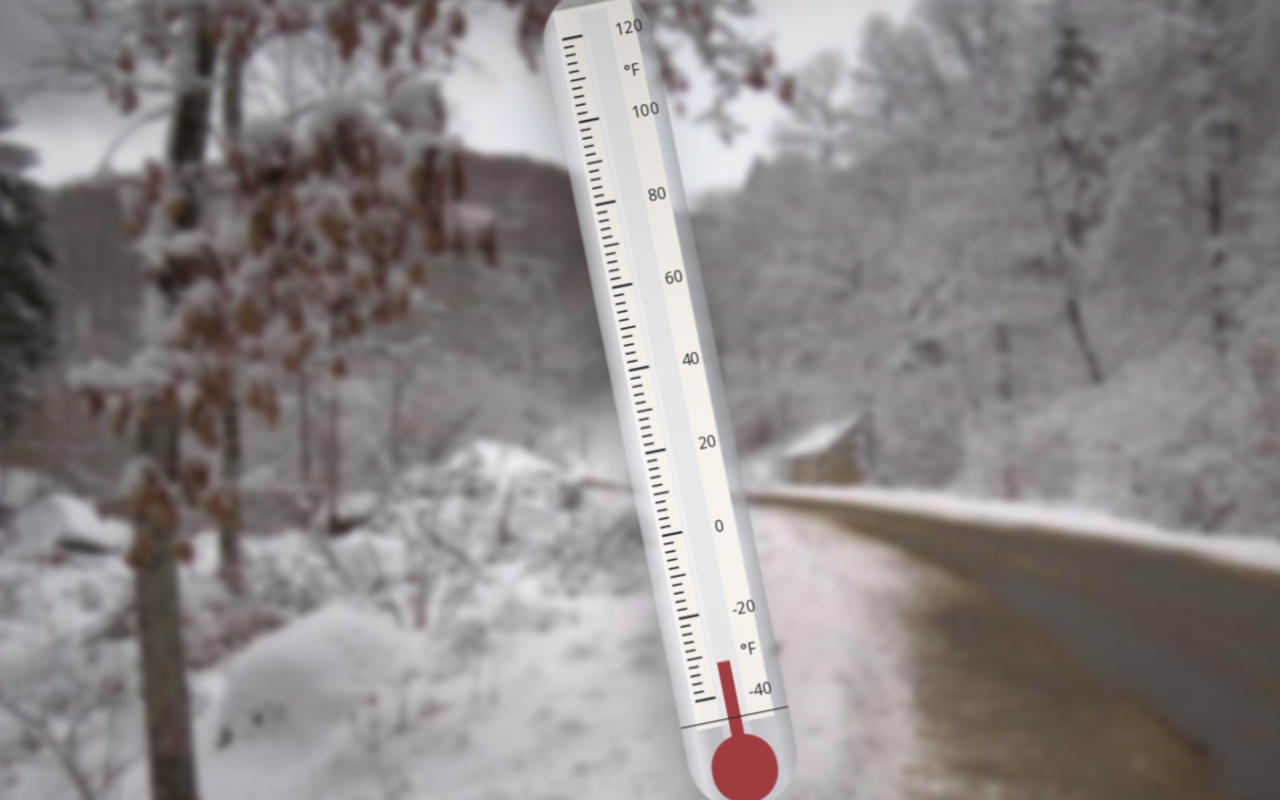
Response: -32 °F
